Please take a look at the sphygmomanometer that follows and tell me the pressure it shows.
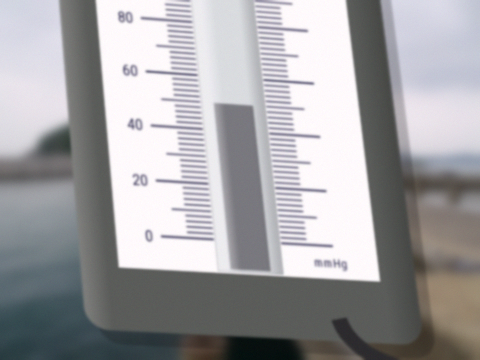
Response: 50 mmHg
